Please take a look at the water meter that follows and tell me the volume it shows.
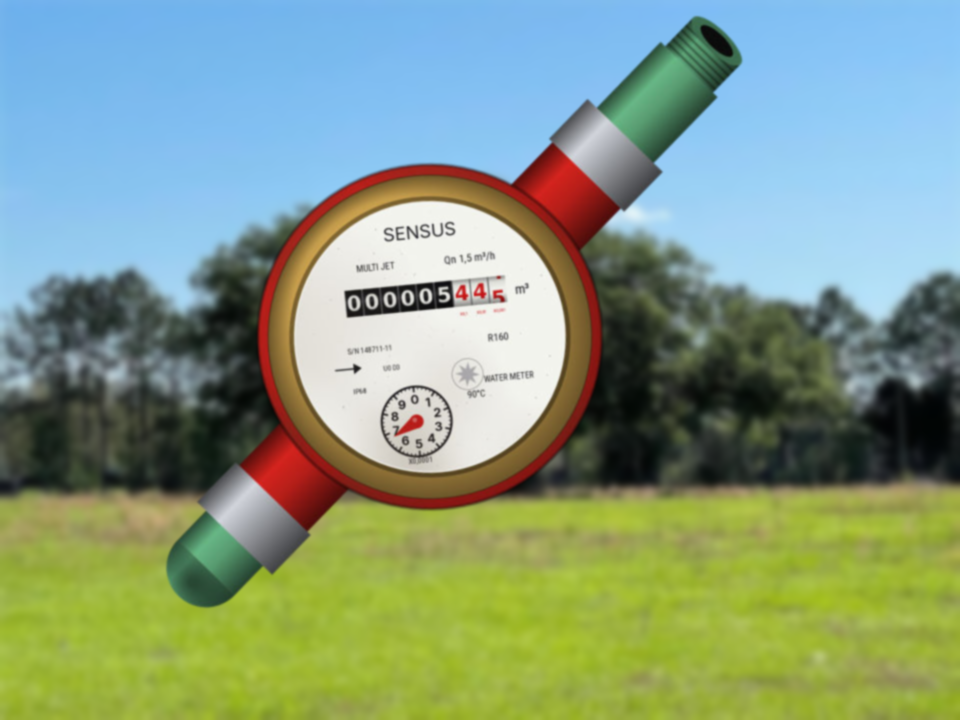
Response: 5.4446 m³
